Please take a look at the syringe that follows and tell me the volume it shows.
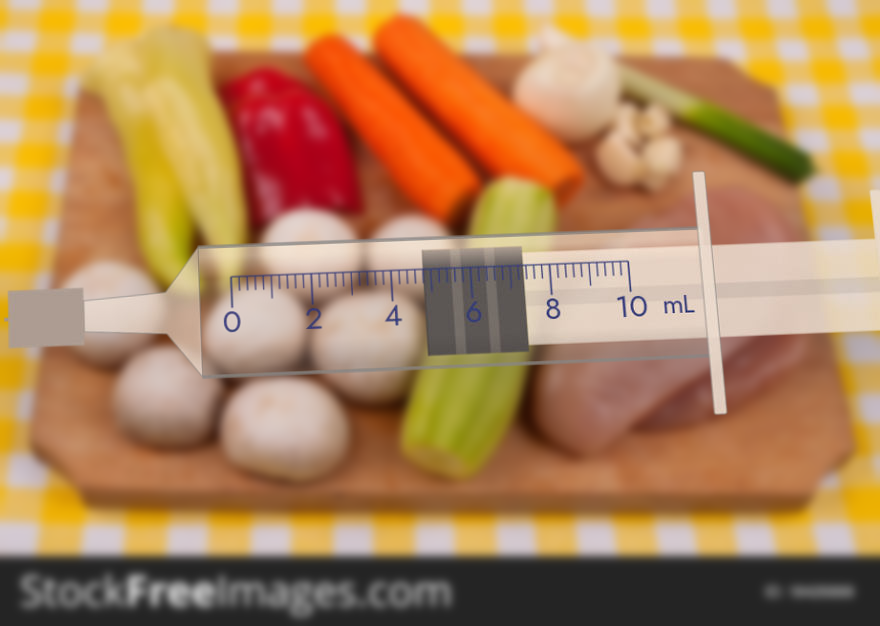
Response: 4.8 mL
